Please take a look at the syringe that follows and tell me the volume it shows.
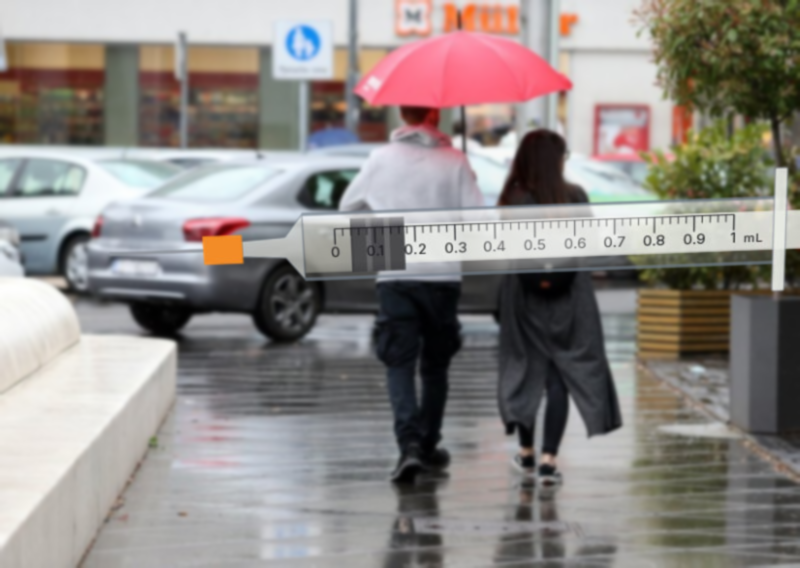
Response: 0.04 mL
